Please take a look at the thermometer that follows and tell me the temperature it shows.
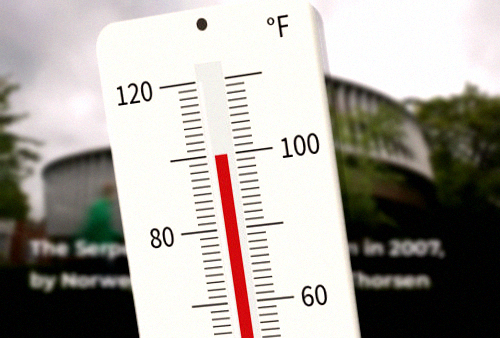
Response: 100 °F
